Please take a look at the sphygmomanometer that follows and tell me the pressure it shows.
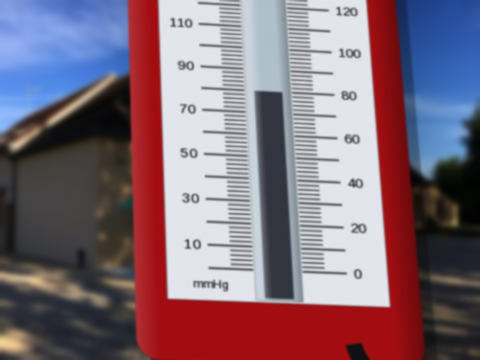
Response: 80 mmHg
